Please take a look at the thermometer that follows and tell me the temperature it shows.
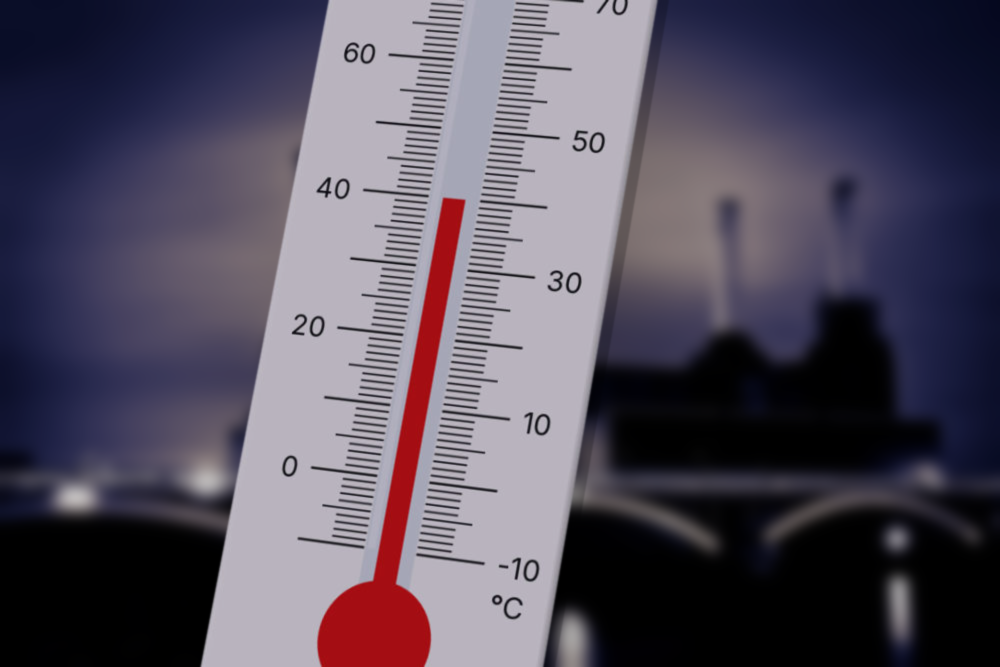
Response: 40 °C
